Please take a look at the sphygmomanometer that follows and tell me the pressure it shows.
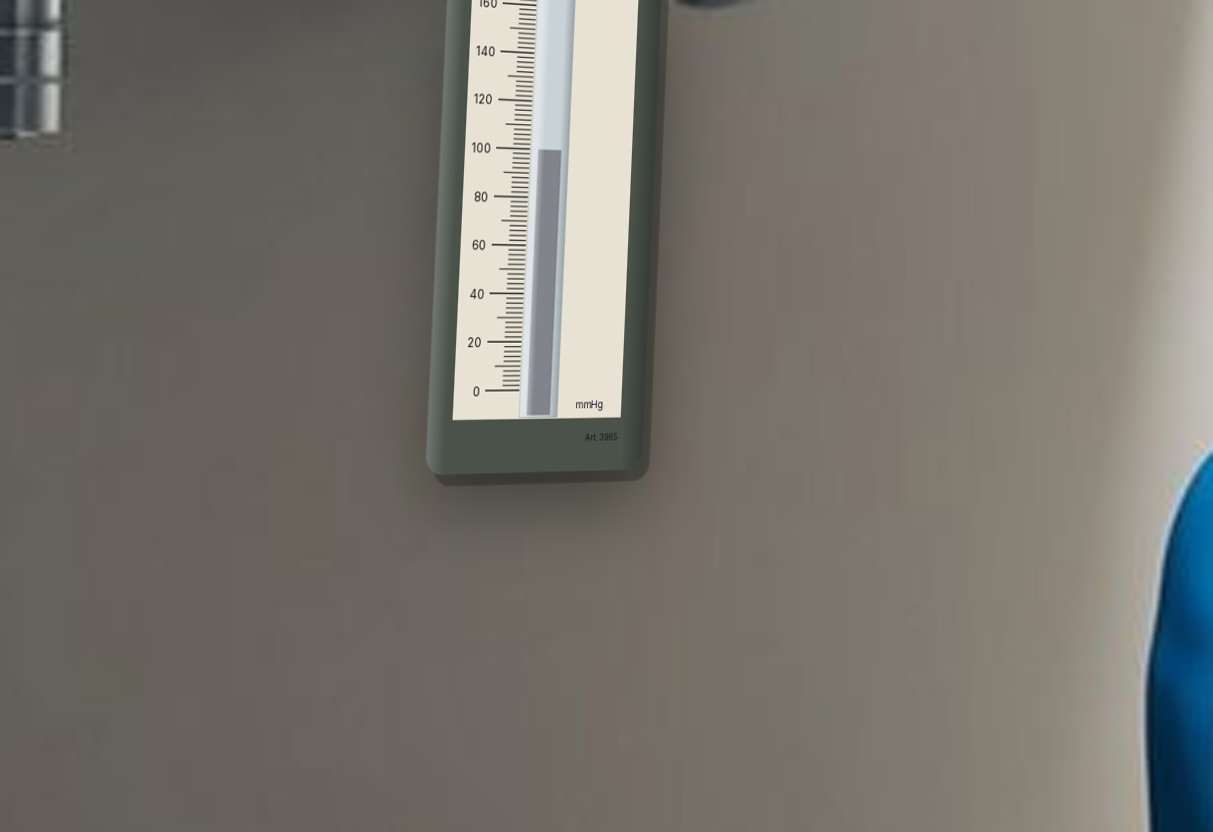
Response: 100 mmHg
